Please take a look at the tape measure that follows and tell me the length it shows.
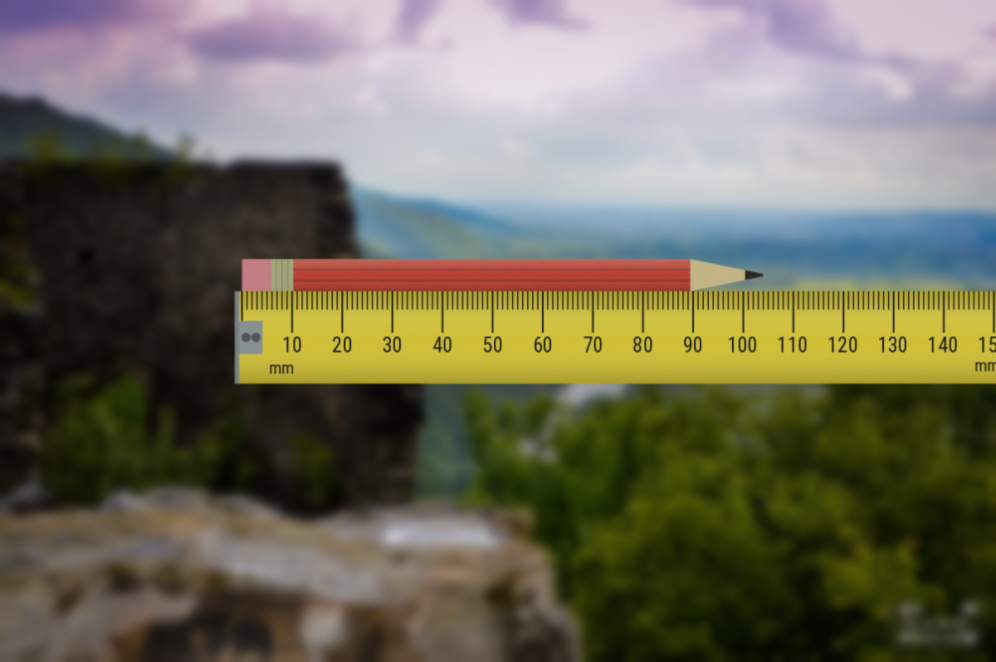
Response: 104 mm
